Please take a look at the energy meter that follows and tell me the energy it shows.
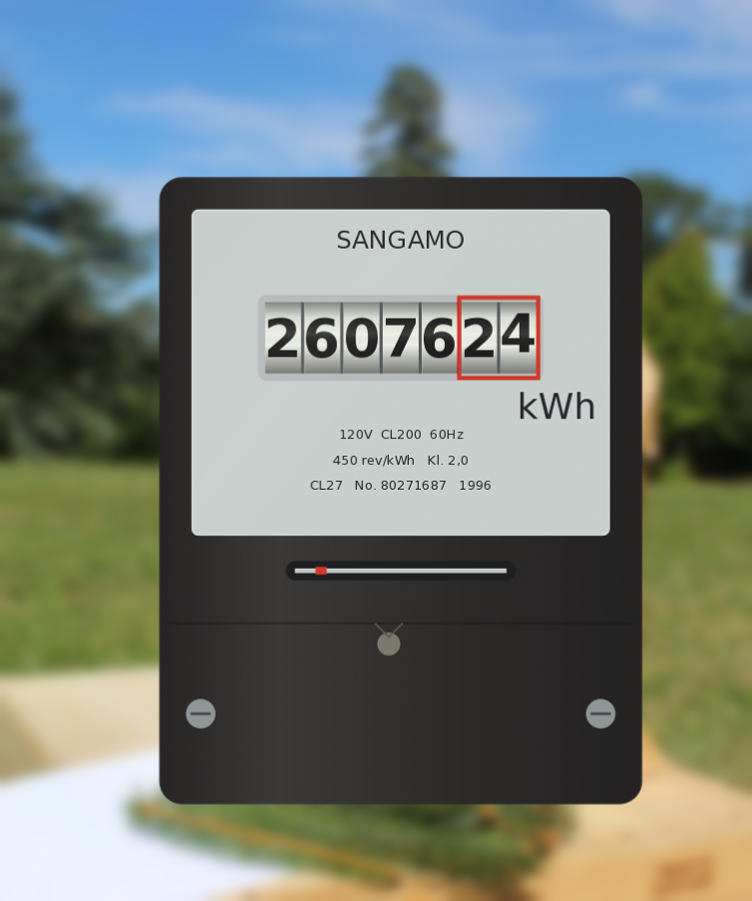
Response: 26076.24 kWh
